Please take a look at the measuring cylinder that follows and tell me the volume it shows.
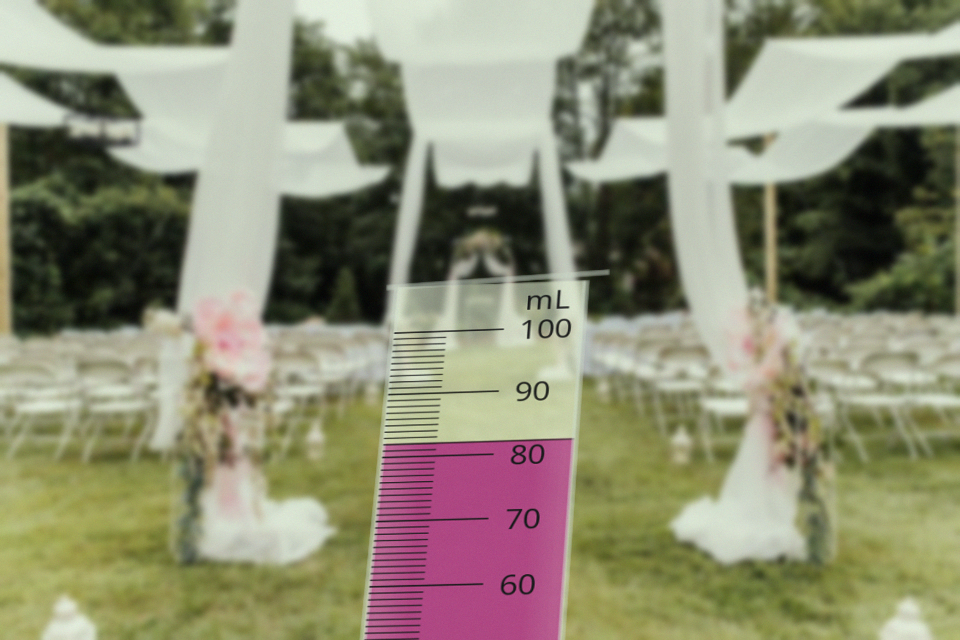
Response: 82 mL
